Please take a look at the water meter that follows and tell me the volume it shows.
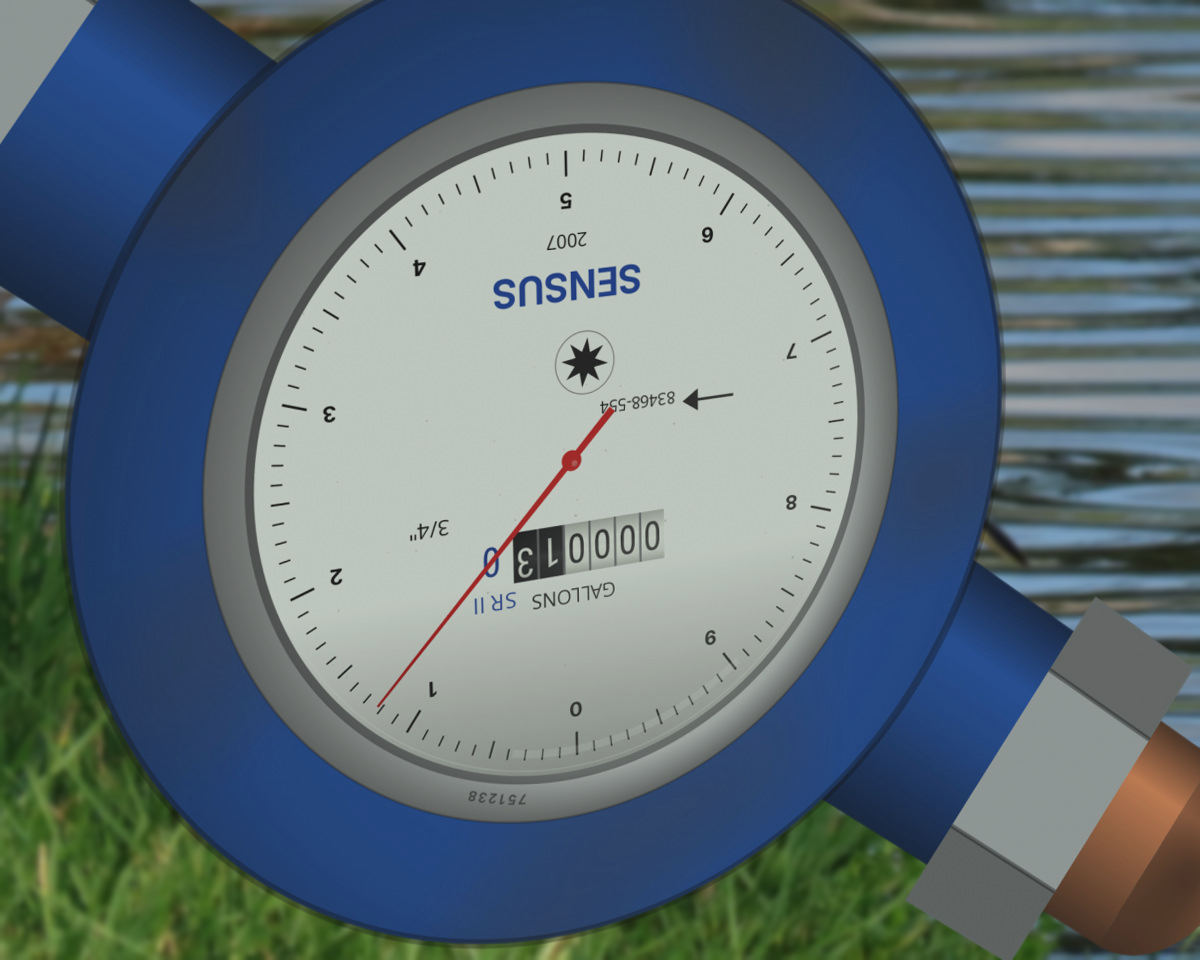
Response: 131.2 gal
